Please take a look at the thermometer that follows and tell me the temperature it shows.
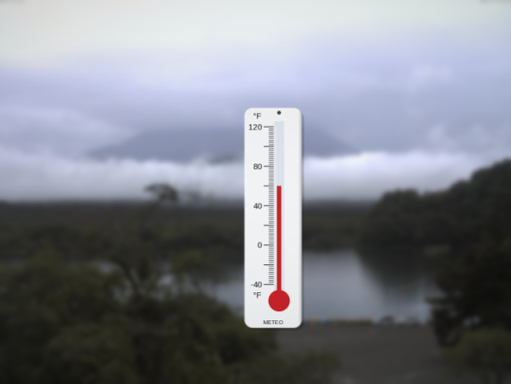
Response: 60 °F
